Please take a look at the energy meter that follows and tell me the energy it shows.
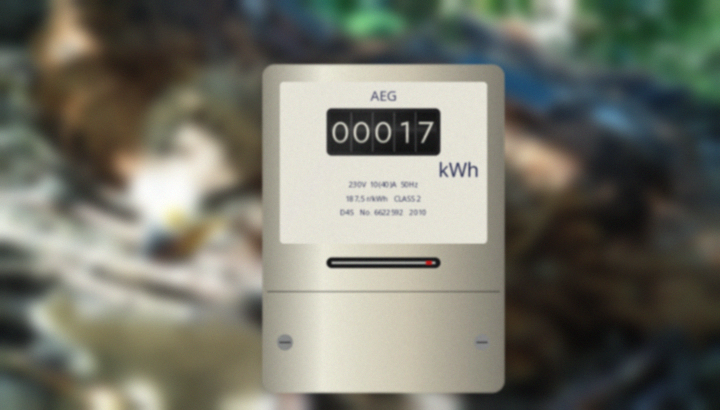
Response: 17 kWh
